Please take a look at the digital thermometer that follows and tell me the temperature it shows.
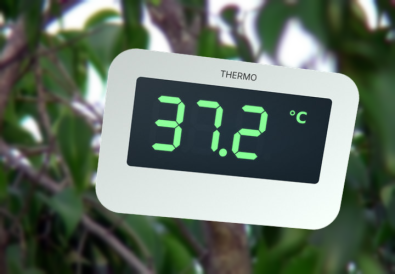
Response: 37.2 °C
